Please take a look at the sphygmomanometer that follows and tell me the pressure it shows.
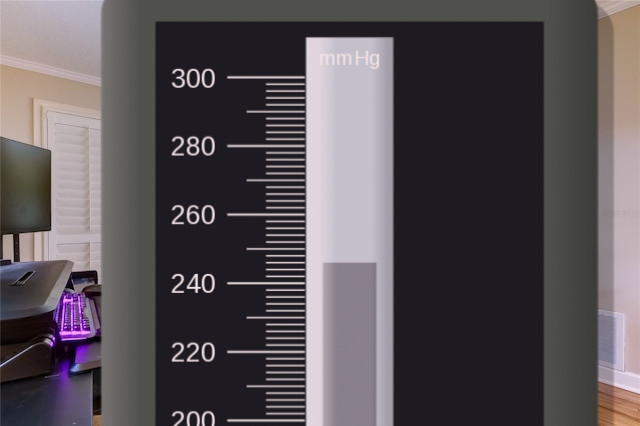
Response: 246 mmHg
